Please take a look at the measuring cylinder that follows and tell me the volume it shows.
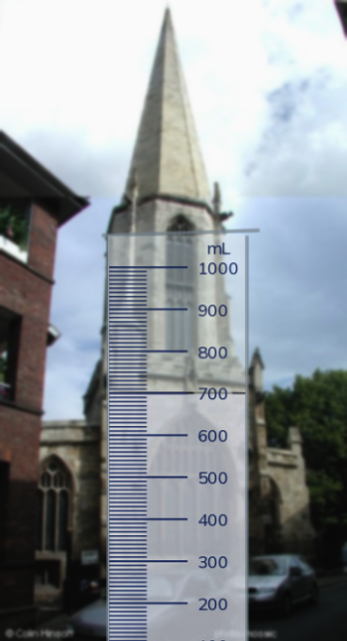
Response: 700 mL
